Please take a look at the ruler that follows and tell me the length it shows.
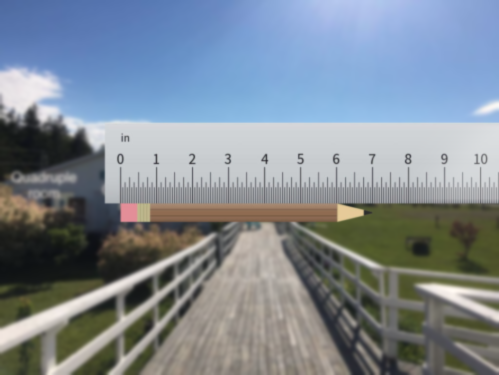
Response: 7 in
